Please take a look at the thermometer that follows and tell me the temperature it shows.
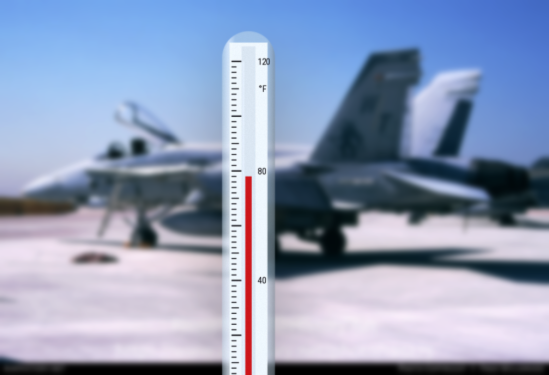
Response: 78 °F
